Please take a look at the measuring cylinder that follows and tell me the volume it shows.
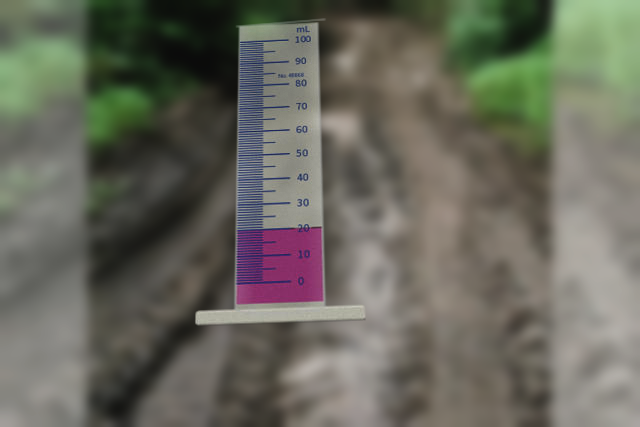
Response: 20 mL
